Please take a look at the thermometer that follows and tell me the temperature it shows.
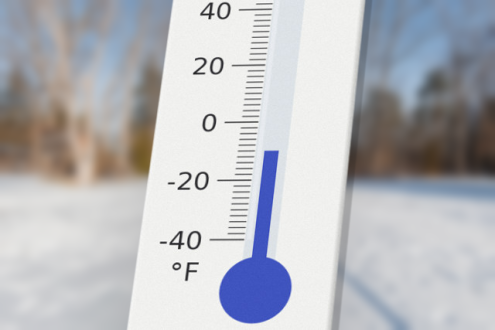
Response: -10 °F
